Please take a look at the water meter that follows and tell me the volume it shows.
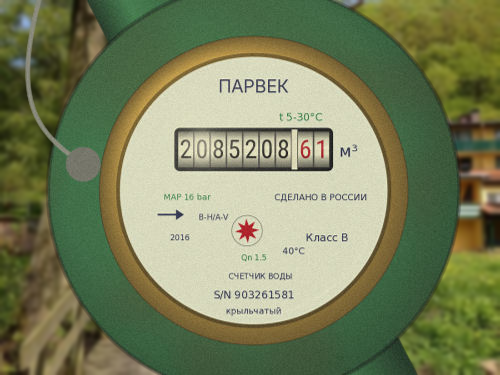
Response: 2085208.61 m³
